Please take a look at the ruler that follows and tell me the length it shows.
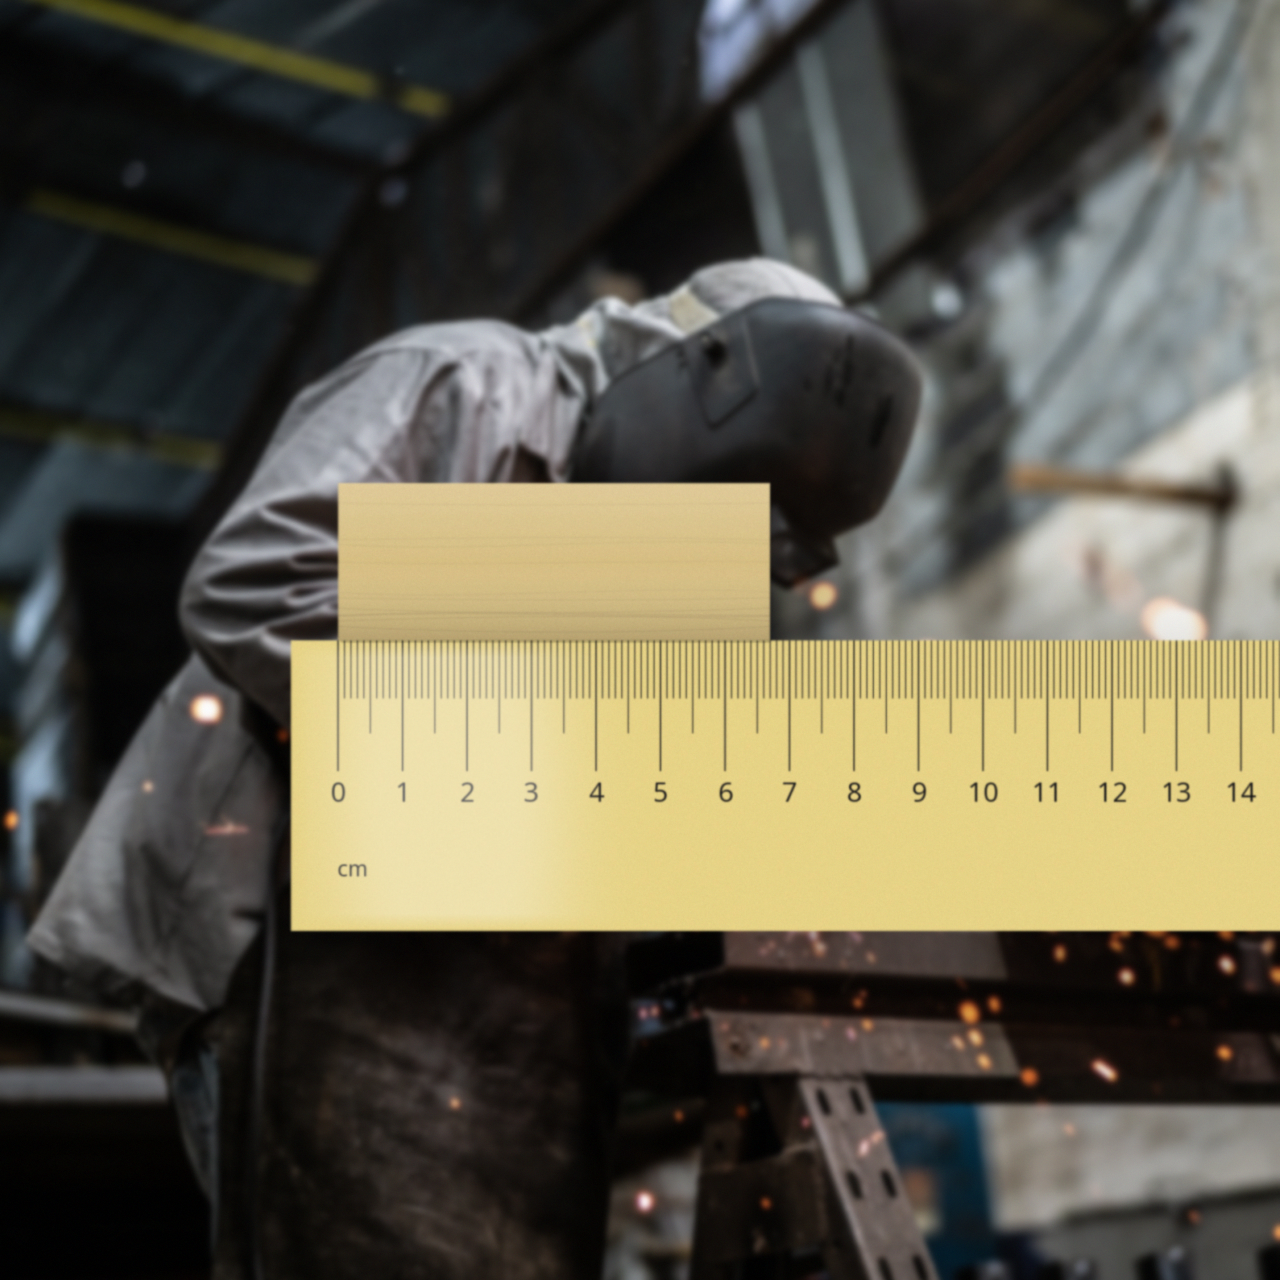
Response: 6.7 cm
